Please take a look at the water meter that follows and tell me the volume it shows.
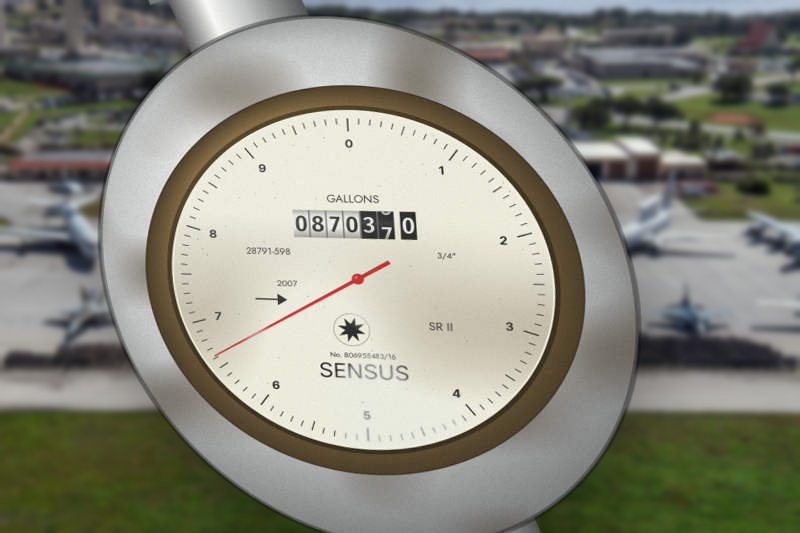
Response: 870366.6 gal
